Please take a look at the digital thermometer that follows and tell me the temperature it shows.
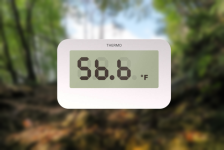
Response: 56.6 °F
